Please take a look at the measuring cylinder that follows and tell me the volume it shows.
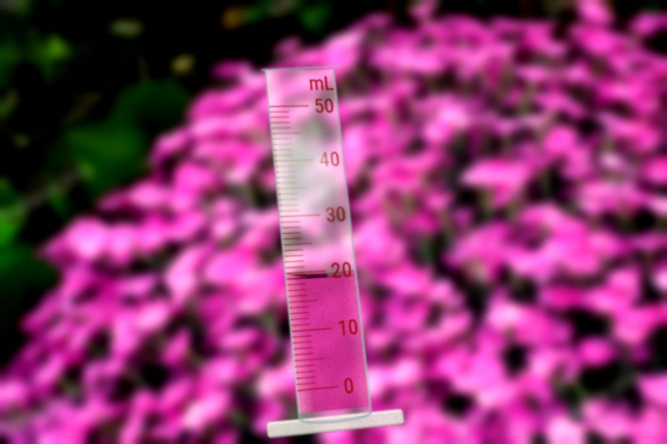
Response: 19 mL
